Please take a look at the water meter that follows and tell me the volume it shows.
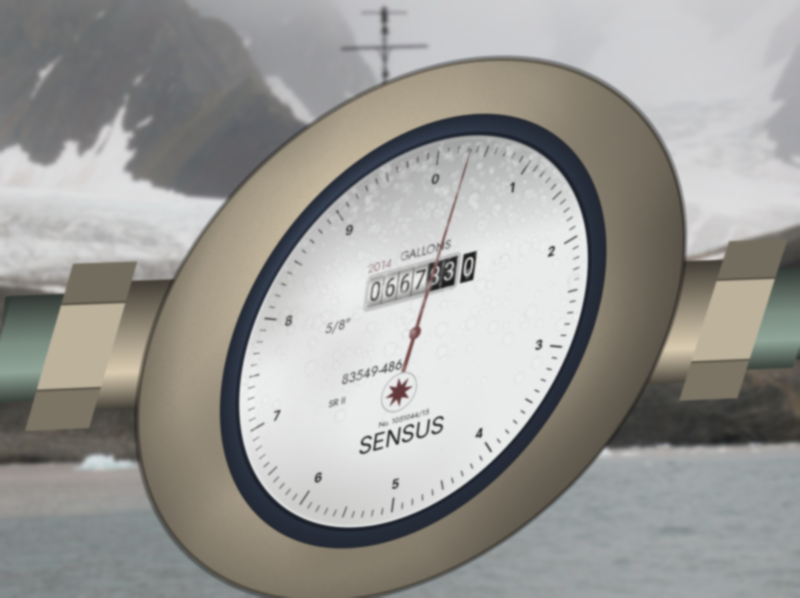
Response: 667830.3 gal
